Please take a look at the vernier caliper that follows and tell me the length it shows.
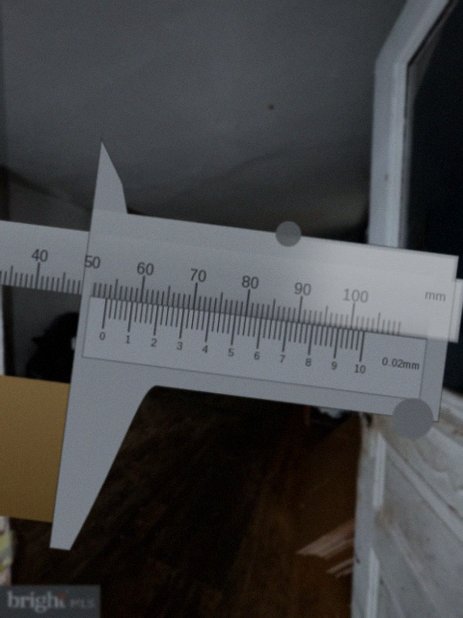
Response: 53.5 mm
